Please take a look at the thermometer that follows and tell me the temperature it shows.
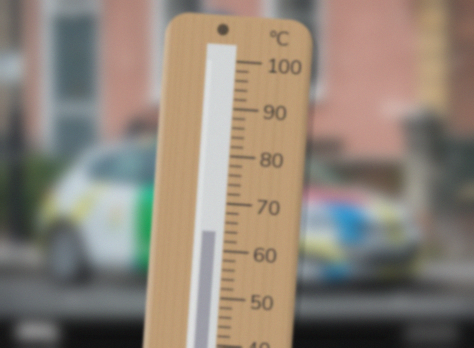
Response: 64 °C
